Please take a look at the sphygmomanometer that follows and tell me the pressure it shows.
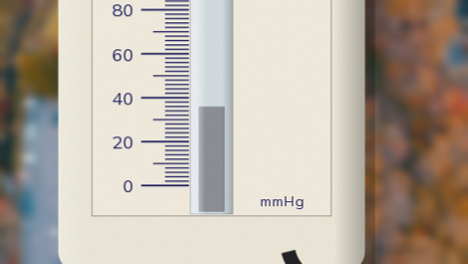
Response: 36 mmHg
